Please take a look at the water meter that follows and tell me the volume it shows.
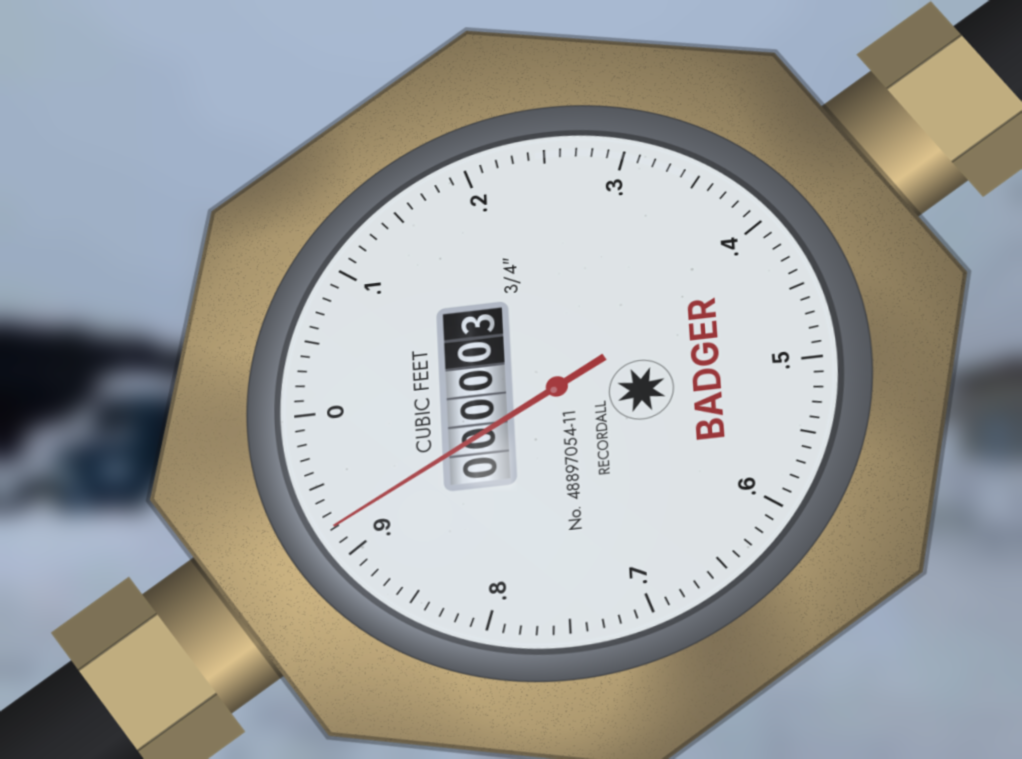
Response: 2.92 ft³
